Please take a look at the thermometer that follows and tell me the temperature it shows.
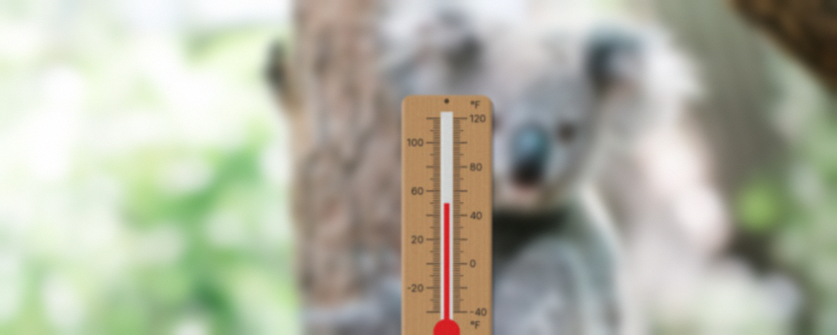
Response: 50 °F
